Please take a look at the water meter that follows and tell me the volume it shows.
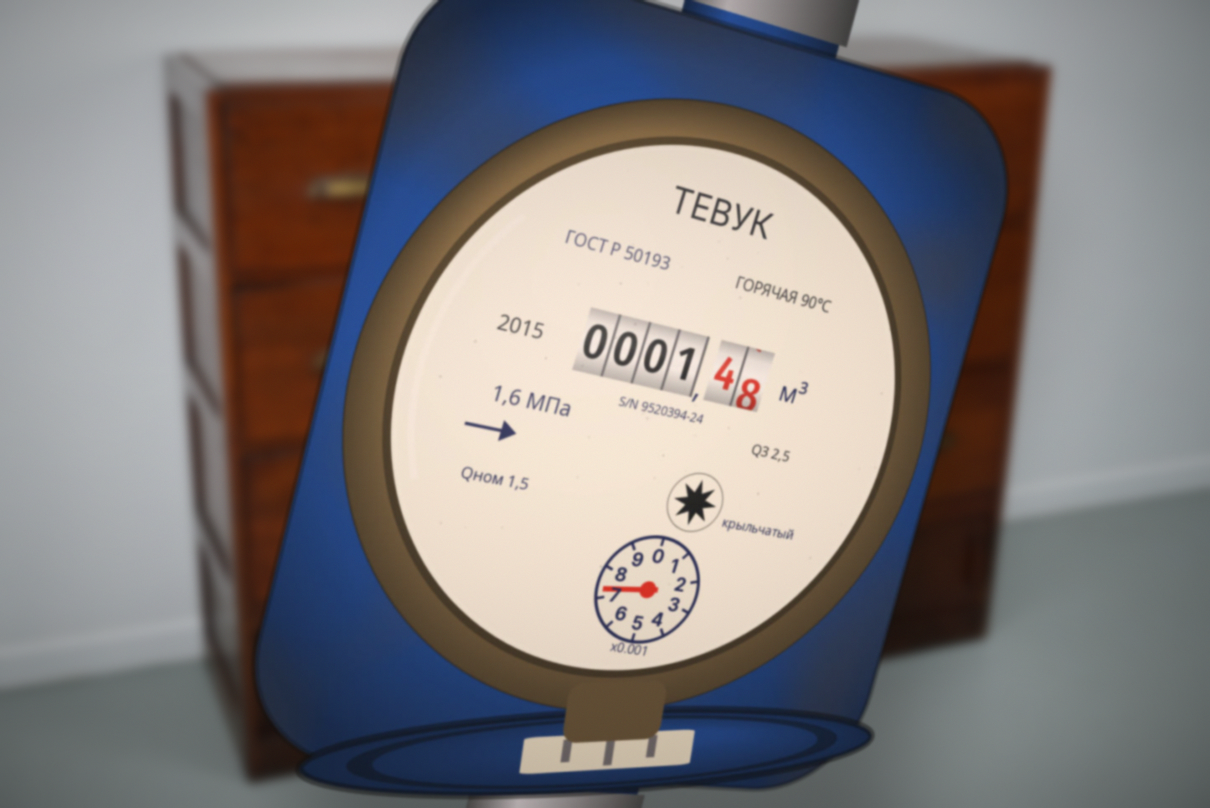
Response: 1.477 m³
